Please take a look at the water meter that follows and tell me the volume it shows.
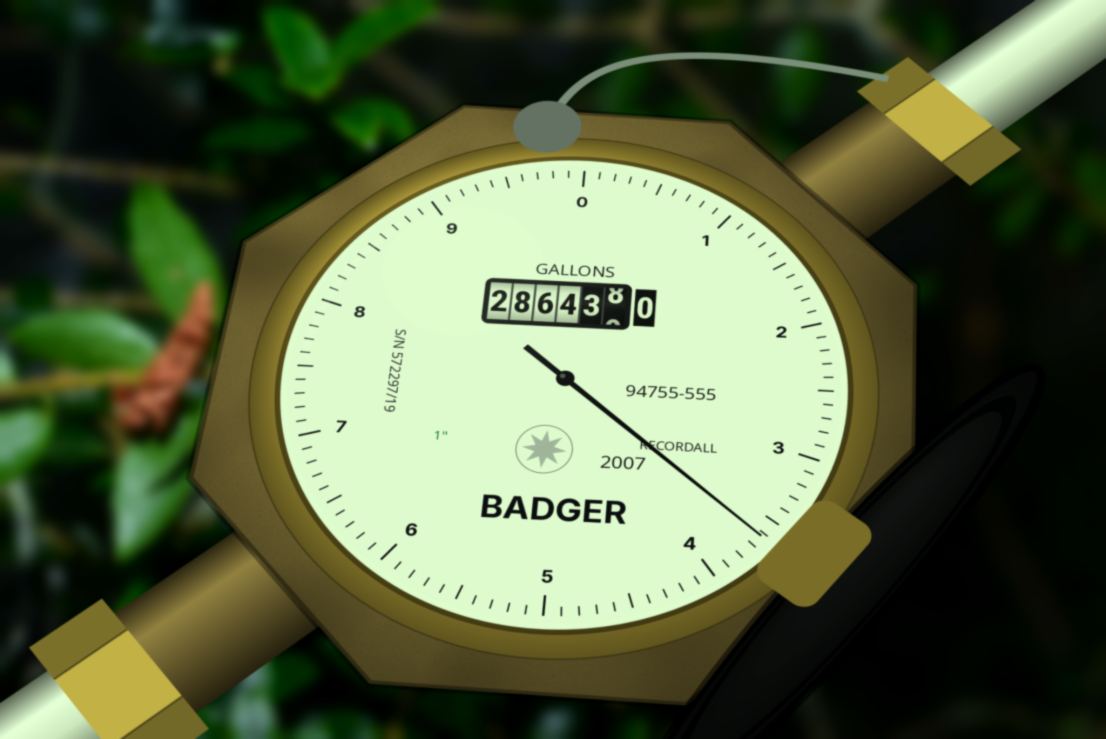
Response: 2864383.6 gal
